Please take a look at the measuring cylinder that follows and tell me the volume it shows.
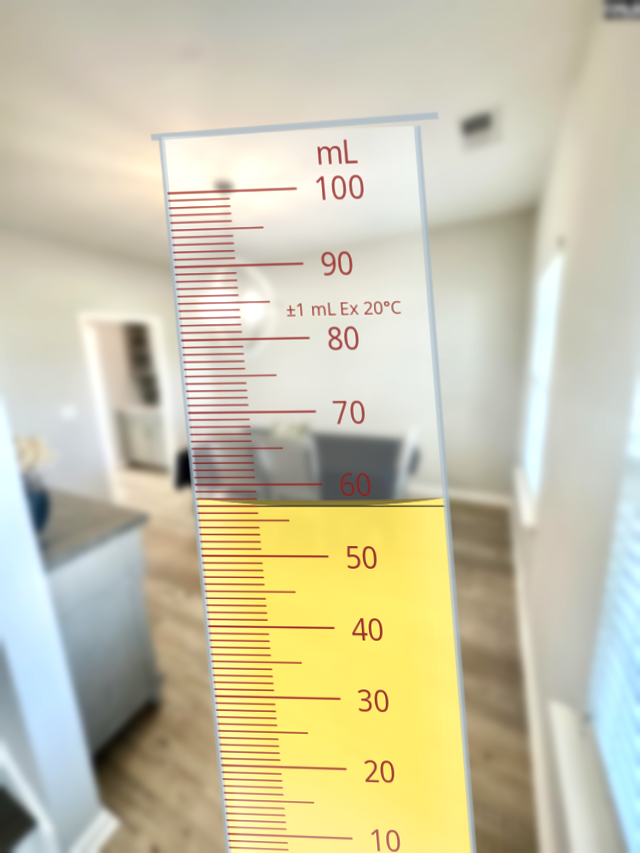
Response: 57 mL
